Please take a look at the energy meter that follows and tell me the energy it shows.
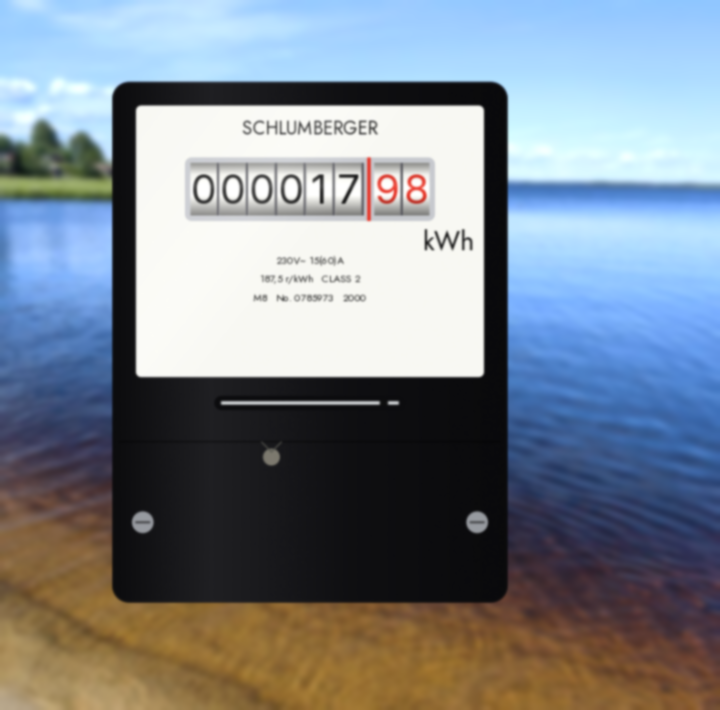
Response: 17.98 kWh
